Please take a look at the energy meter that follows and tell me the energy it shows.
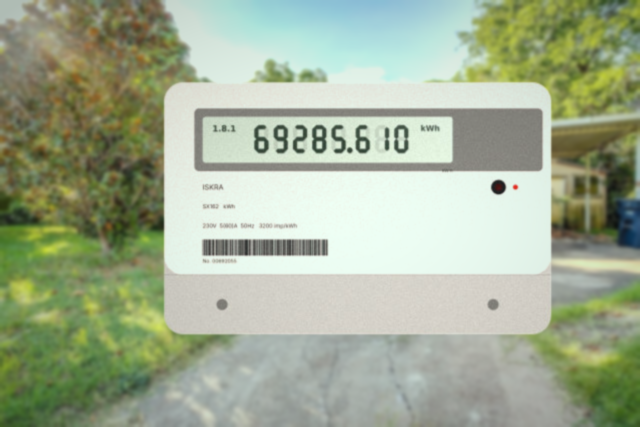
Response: 69285.610 kWh
